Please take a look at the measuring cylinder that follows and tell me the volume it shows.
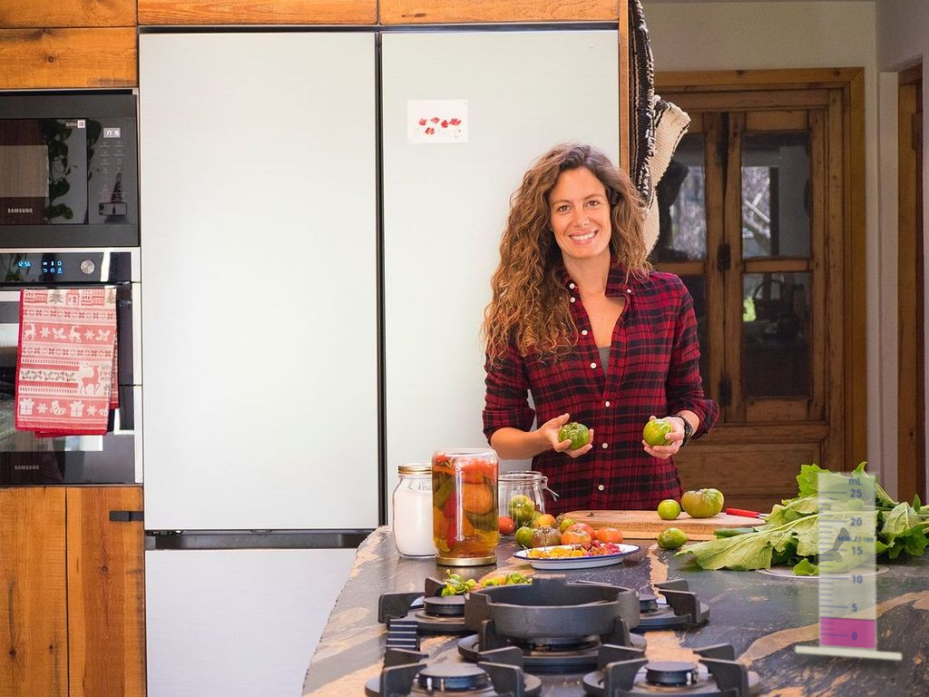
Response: 3 mL
